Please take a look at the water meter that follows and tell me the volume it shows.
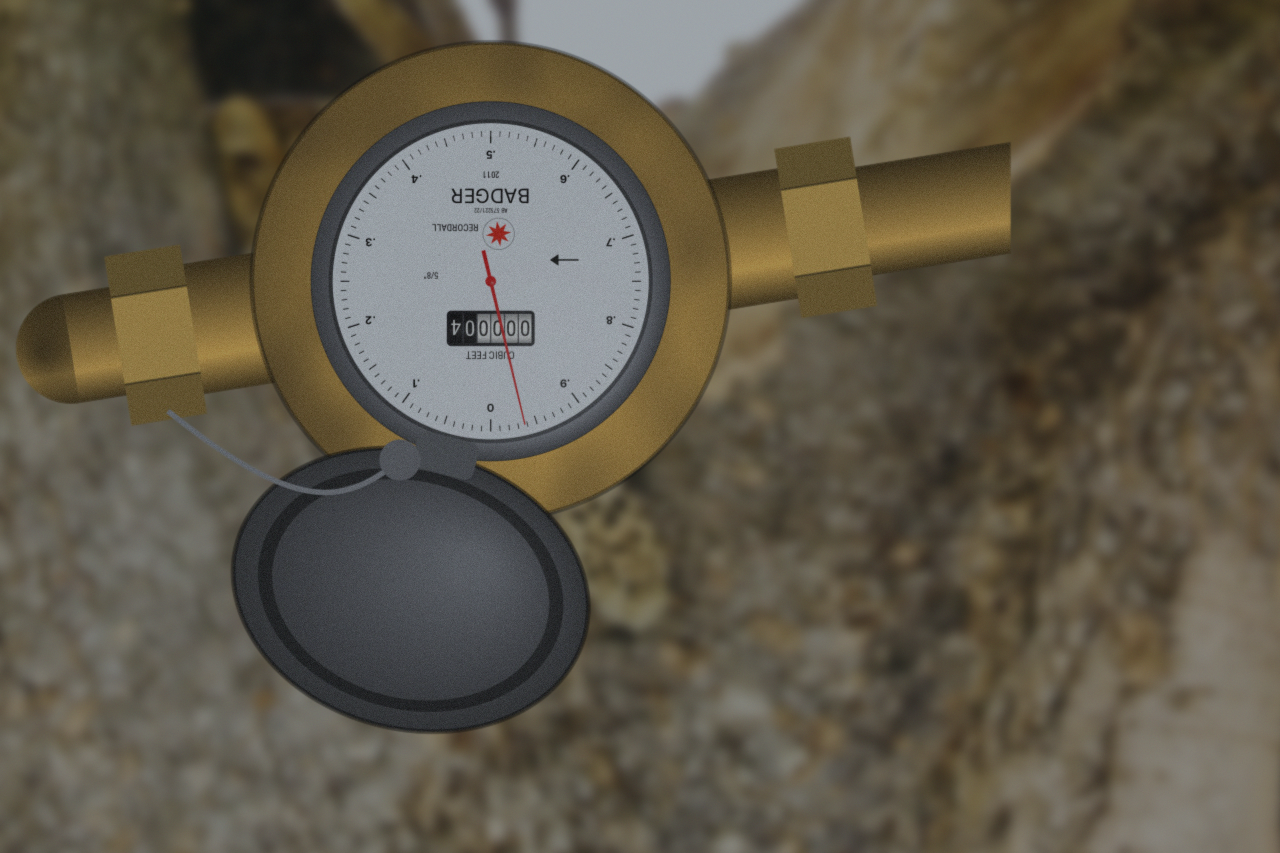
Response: 3.96 ft³
